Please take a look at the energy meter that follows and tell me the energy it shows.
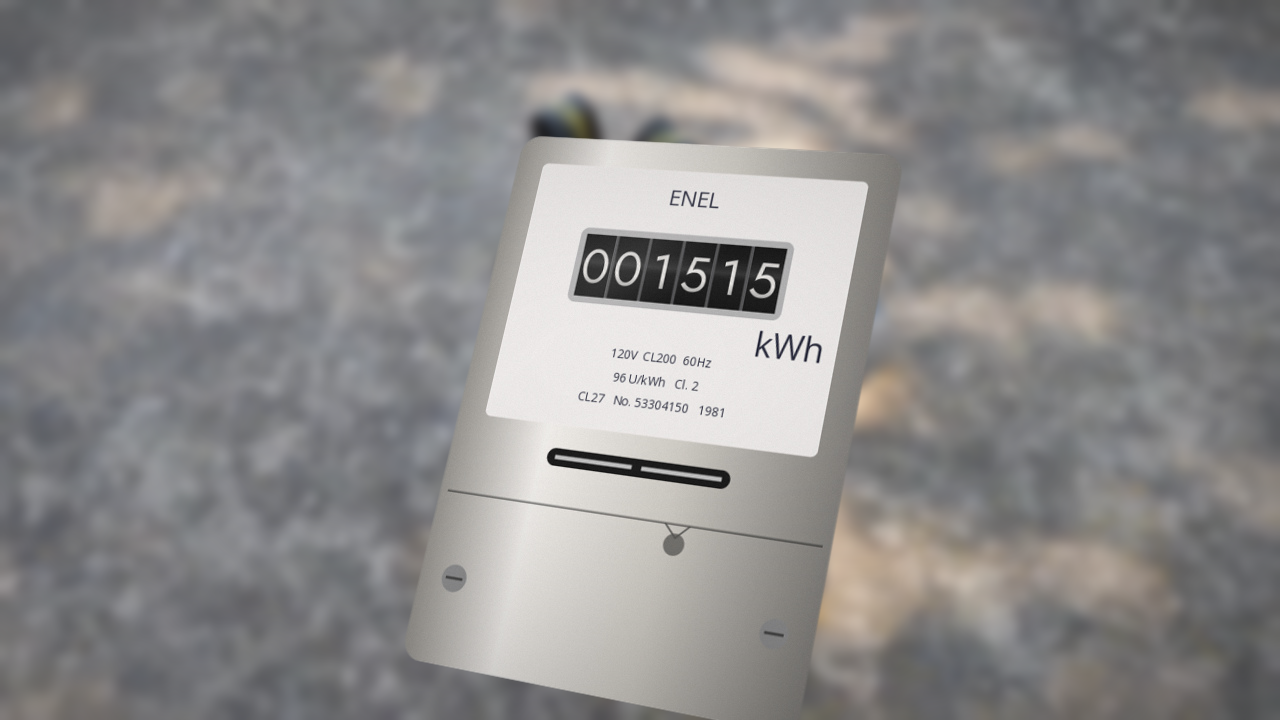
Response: 1515 kWh
